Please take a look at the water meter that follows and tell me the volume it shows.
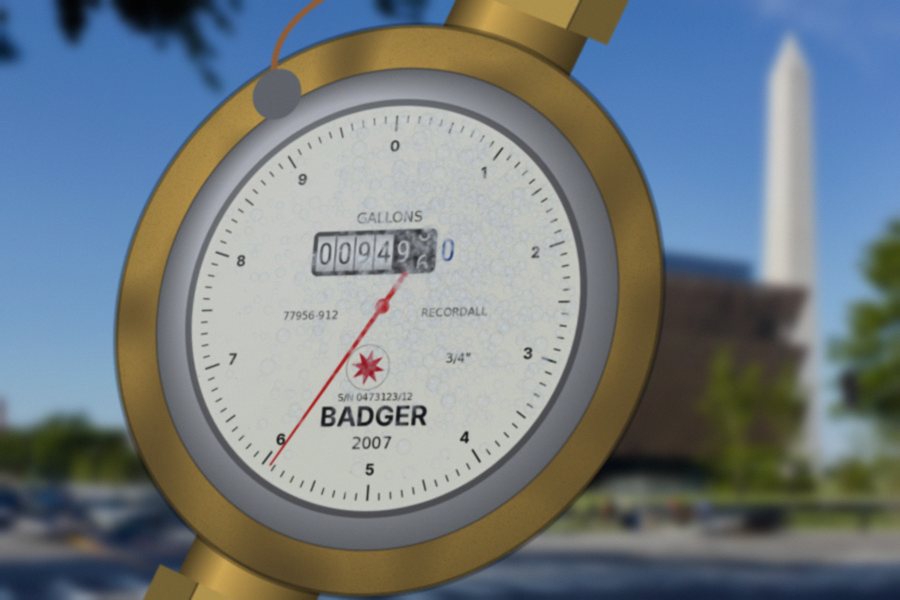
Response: 94955.9 gal
